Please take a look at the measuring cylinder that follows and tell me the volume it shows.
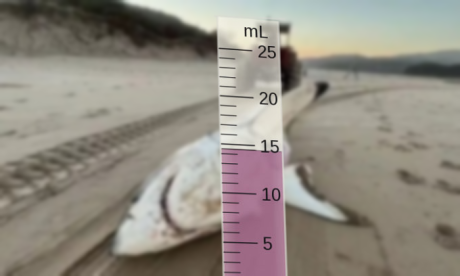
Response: 14.5 mL
